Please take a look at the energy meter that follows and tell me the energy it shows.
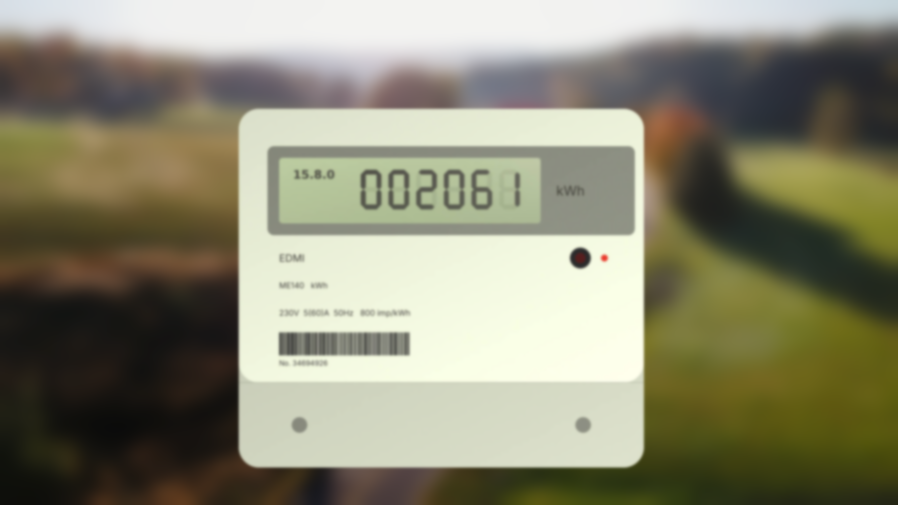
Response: 2061 kWh
